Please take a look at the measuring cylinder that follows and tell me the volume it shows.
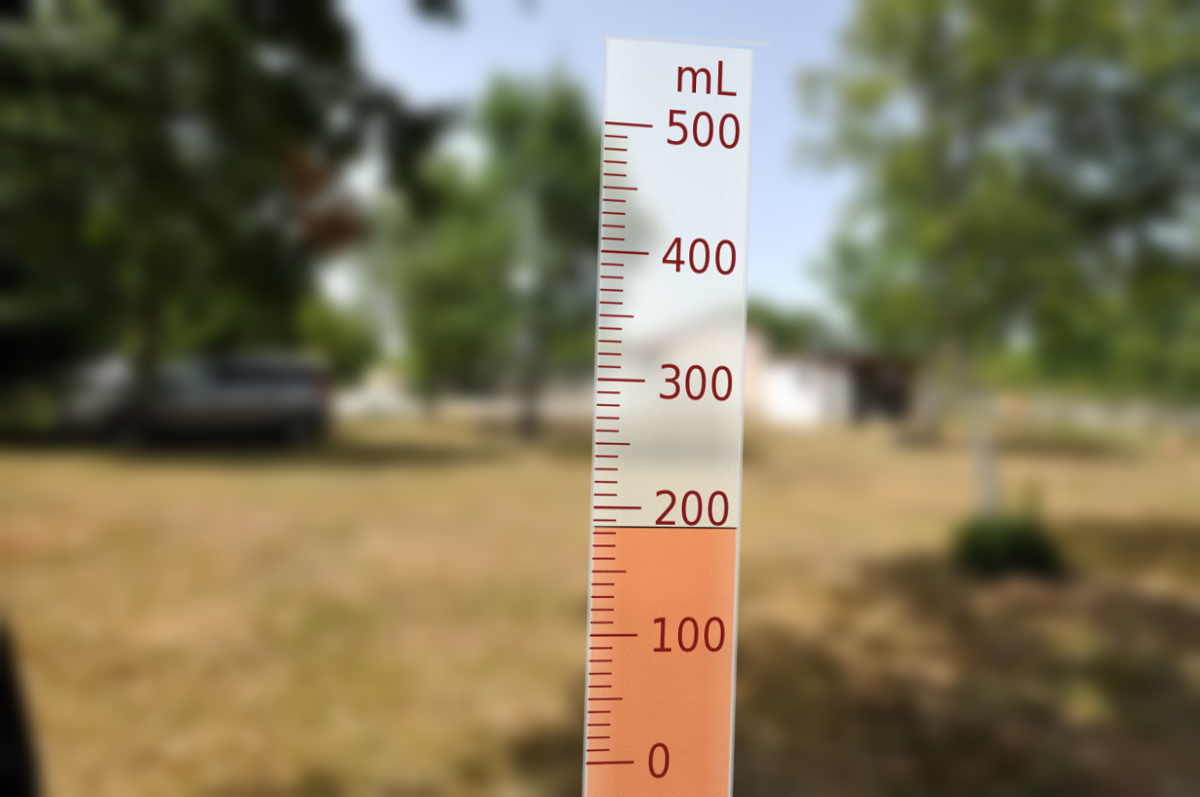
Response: 185 mL
